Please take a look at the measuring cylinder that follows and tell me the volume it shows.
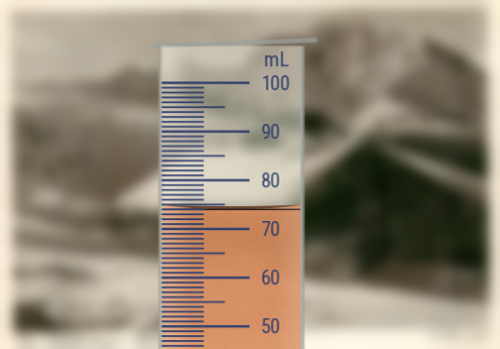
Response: 74 mL
